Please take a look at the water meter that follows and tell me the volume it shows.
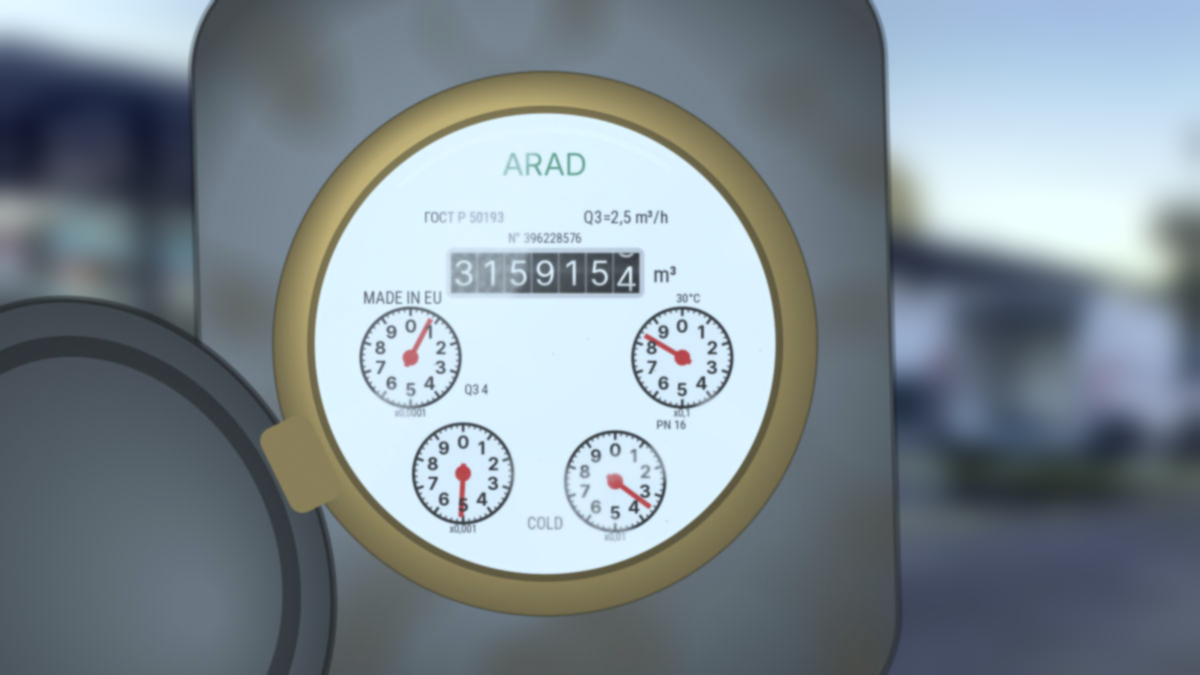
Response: 3159153.8350 m³
